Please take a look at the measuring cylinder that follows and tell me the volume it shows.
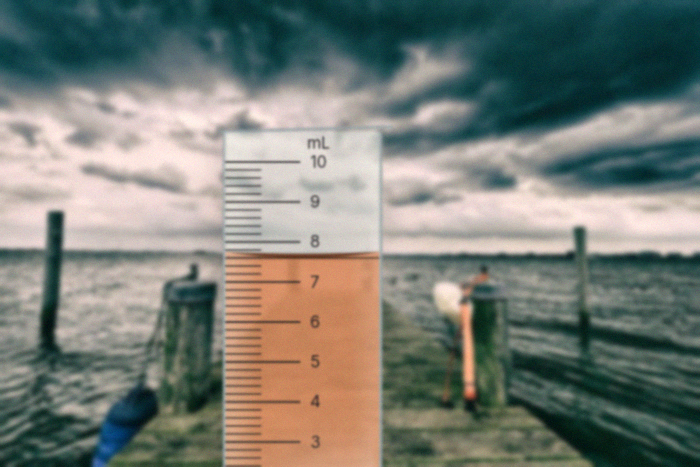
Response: 7.6 mL
